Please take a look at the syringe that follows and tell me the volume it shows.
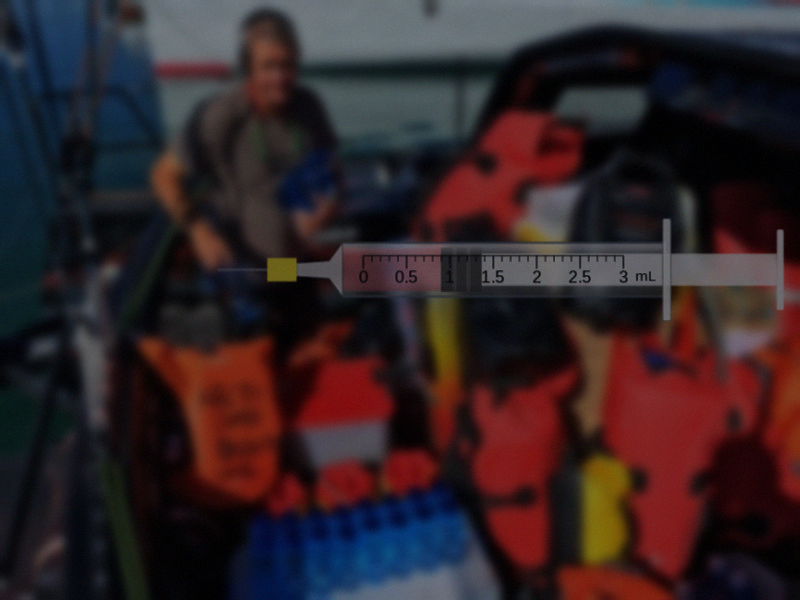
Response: 0.9 mL
